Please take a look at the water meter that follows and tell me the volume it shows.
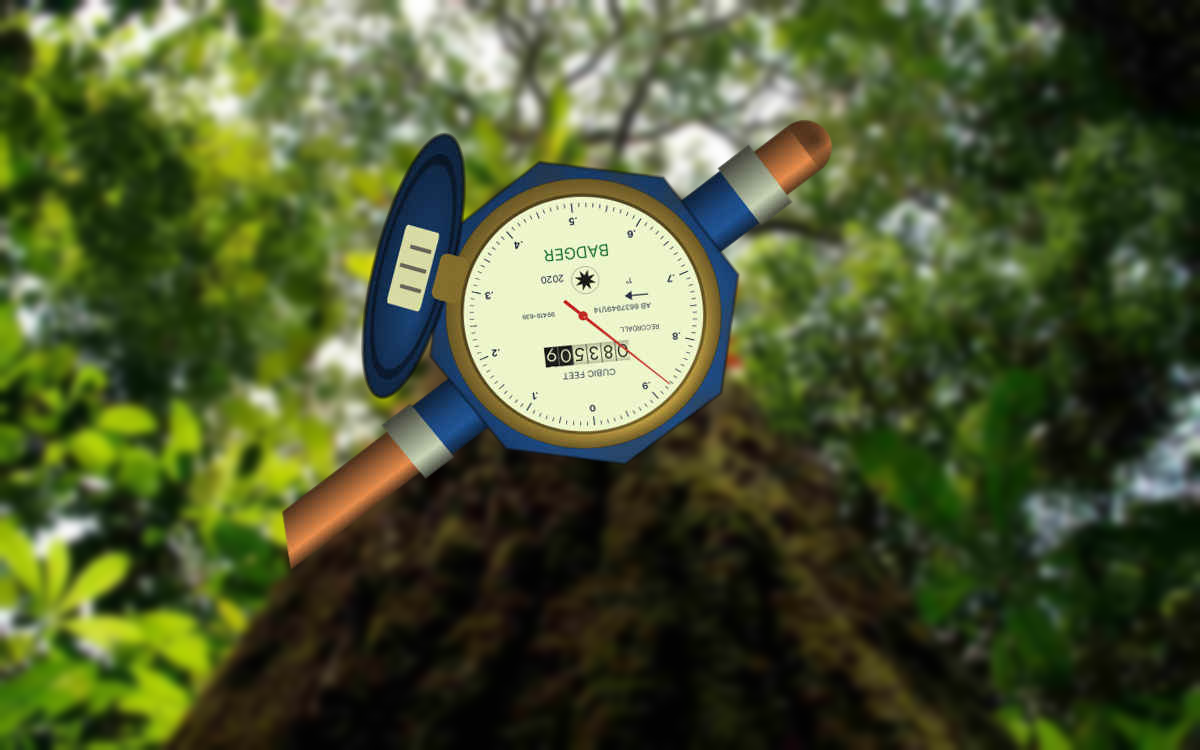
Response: 83508.87 ft³
